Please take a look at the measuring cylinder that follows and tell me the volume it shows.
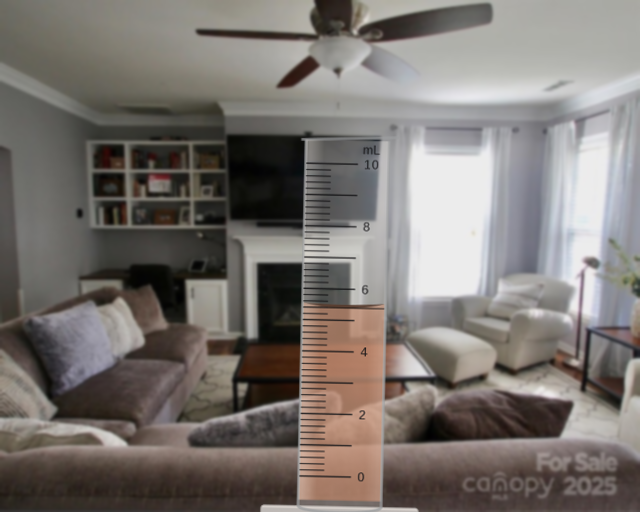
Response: 5.4 mL
